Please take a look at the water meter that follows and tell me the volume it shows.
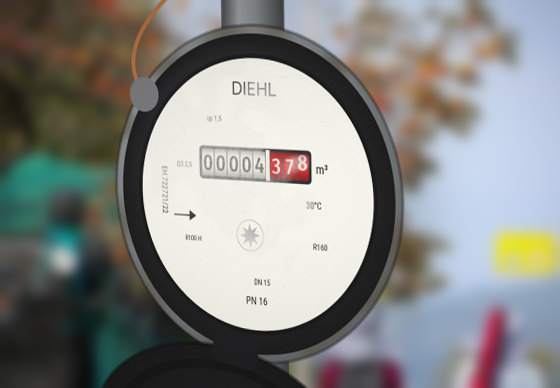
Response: 4.378 m³
